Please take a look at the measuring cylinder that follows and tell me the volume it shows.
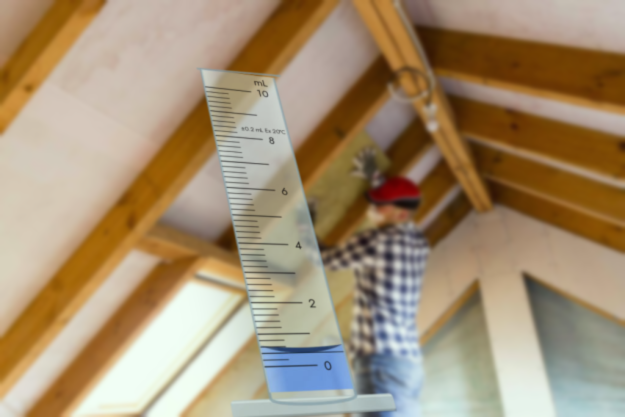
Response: 0.4 mL
